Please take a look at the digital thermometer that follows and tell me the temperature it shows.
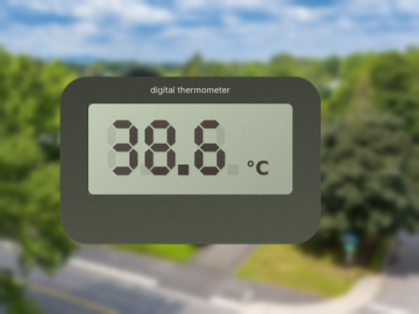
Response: 38.6 °C
